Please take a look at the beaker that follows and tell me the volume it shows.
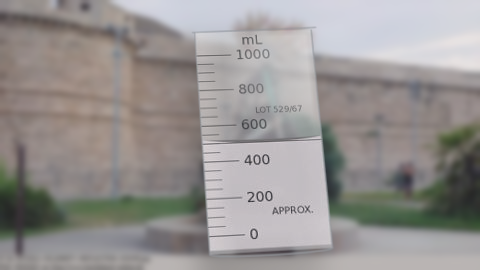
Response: 500 mL
